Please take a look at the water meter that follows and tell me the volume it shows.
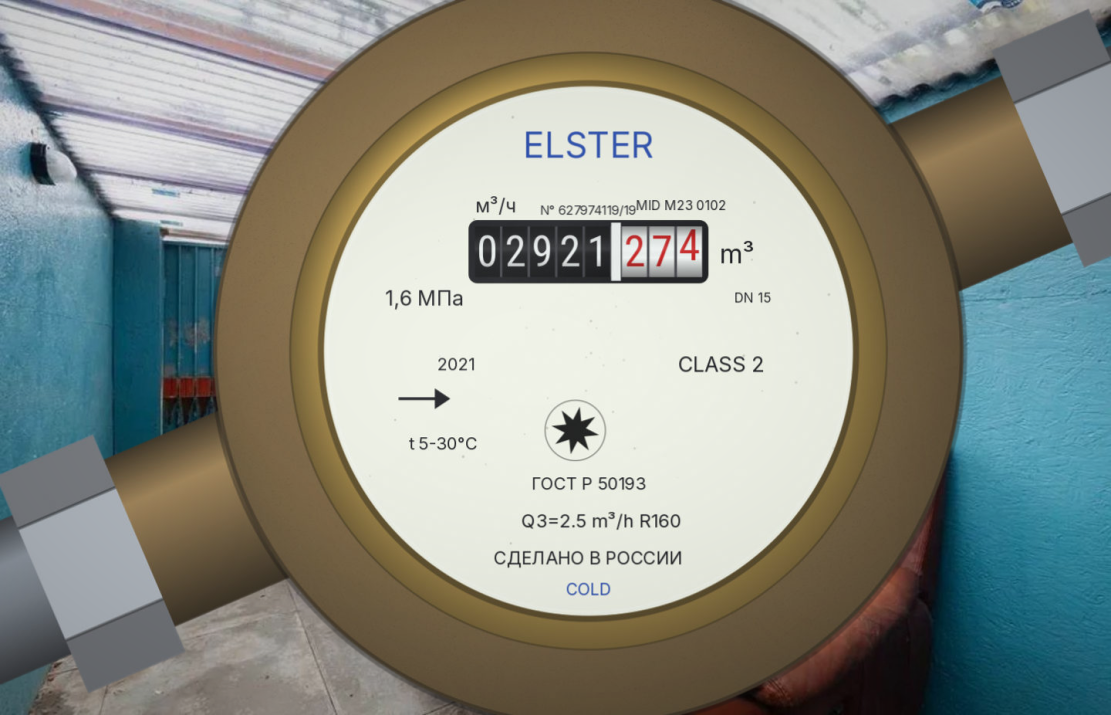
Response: 2921.274 m³
